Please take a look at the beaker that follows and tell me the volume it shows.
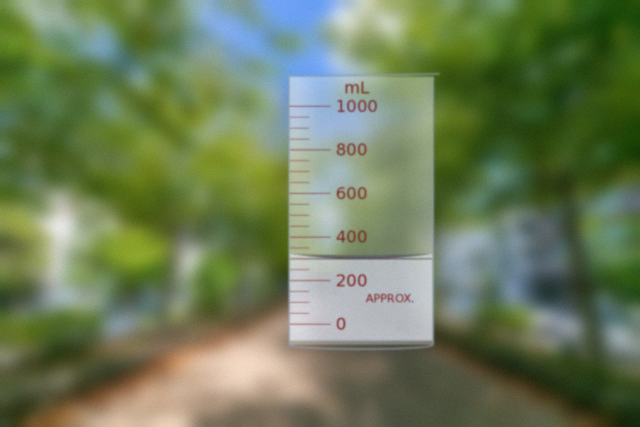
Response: 300 mL
